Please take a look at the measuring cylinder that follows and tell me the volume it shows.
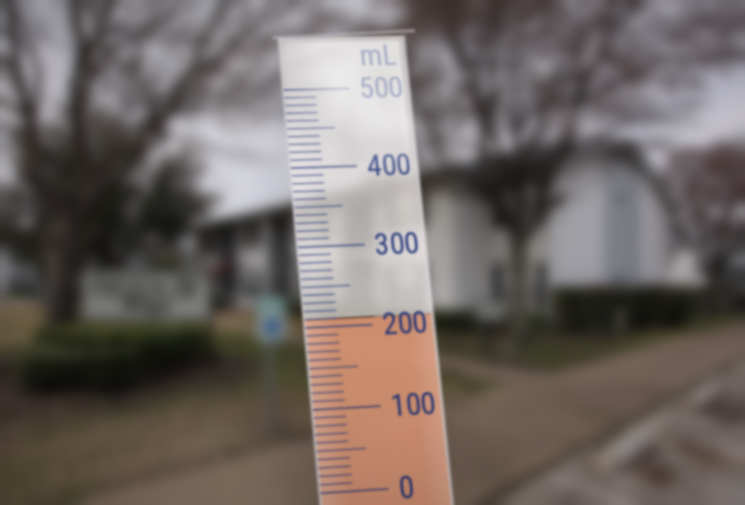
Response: 210 mL
